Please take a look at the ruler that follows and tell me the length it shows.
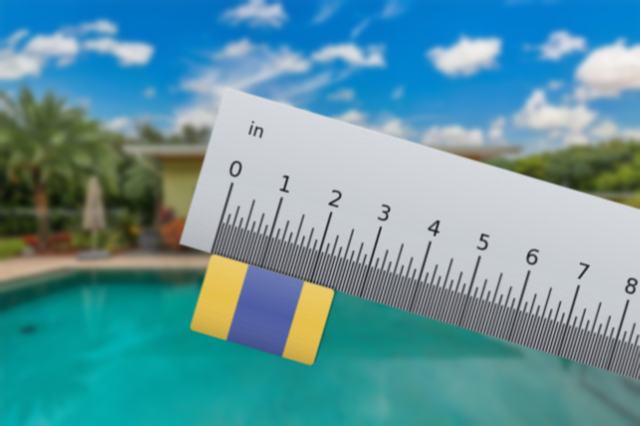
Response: 2.5 in
